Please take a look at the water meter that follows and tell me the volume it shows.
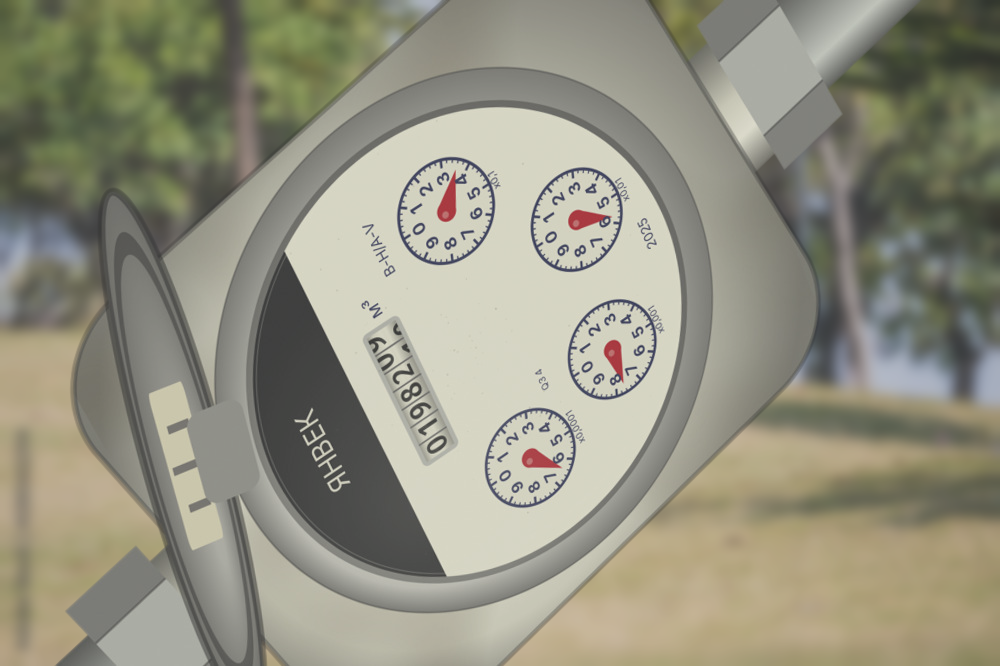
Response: 198209.3576 m³
